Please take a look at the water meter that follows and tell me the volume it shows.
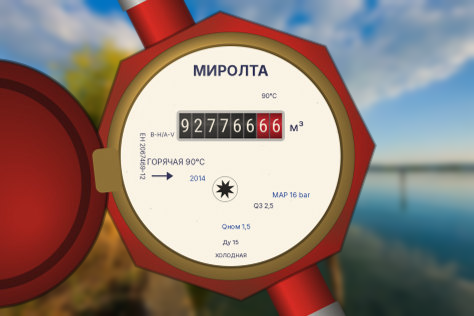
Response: 927766.66 m³
